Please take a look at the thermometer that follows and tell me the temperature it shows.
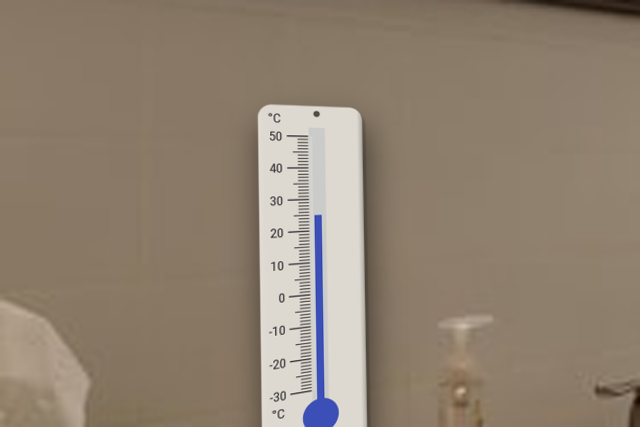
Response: 25 °C
